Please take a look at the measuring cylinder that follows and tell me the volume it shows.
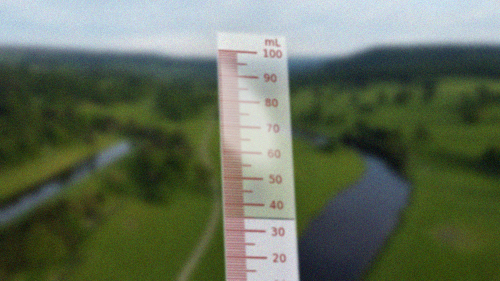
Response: 35 mL
